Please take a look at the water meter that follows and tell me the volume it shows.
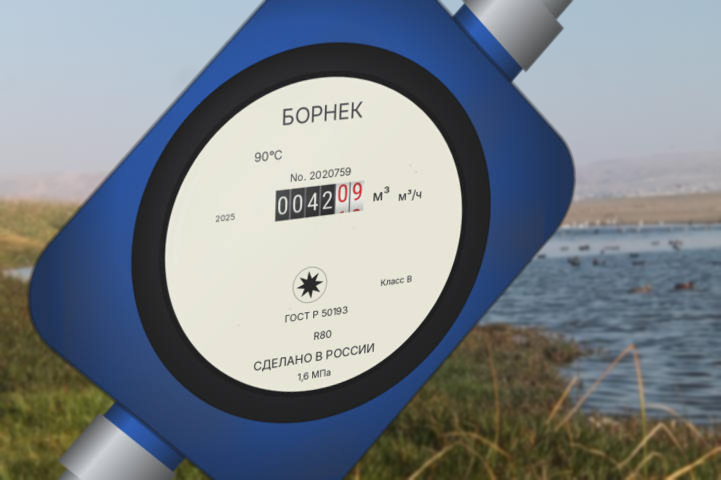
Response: 42.09 m³
